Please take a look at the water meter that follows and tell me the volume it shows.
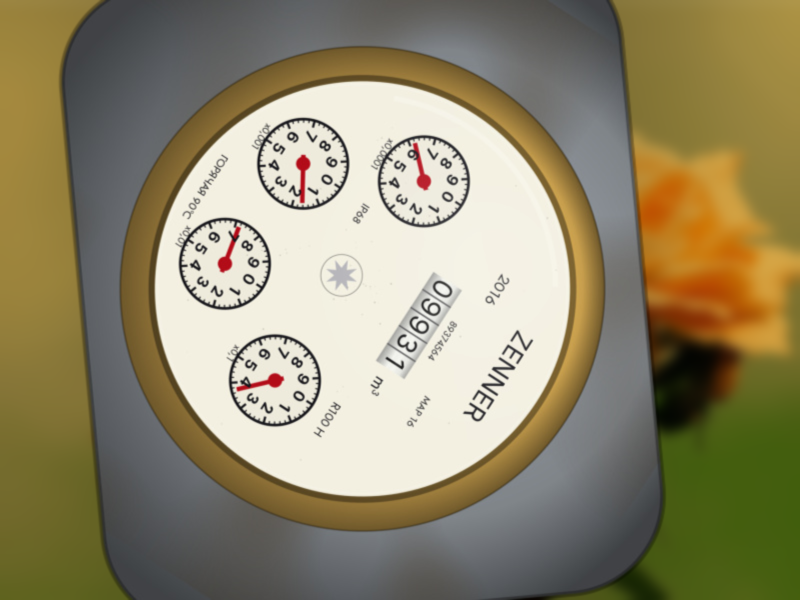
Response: 9931.3716 m³
